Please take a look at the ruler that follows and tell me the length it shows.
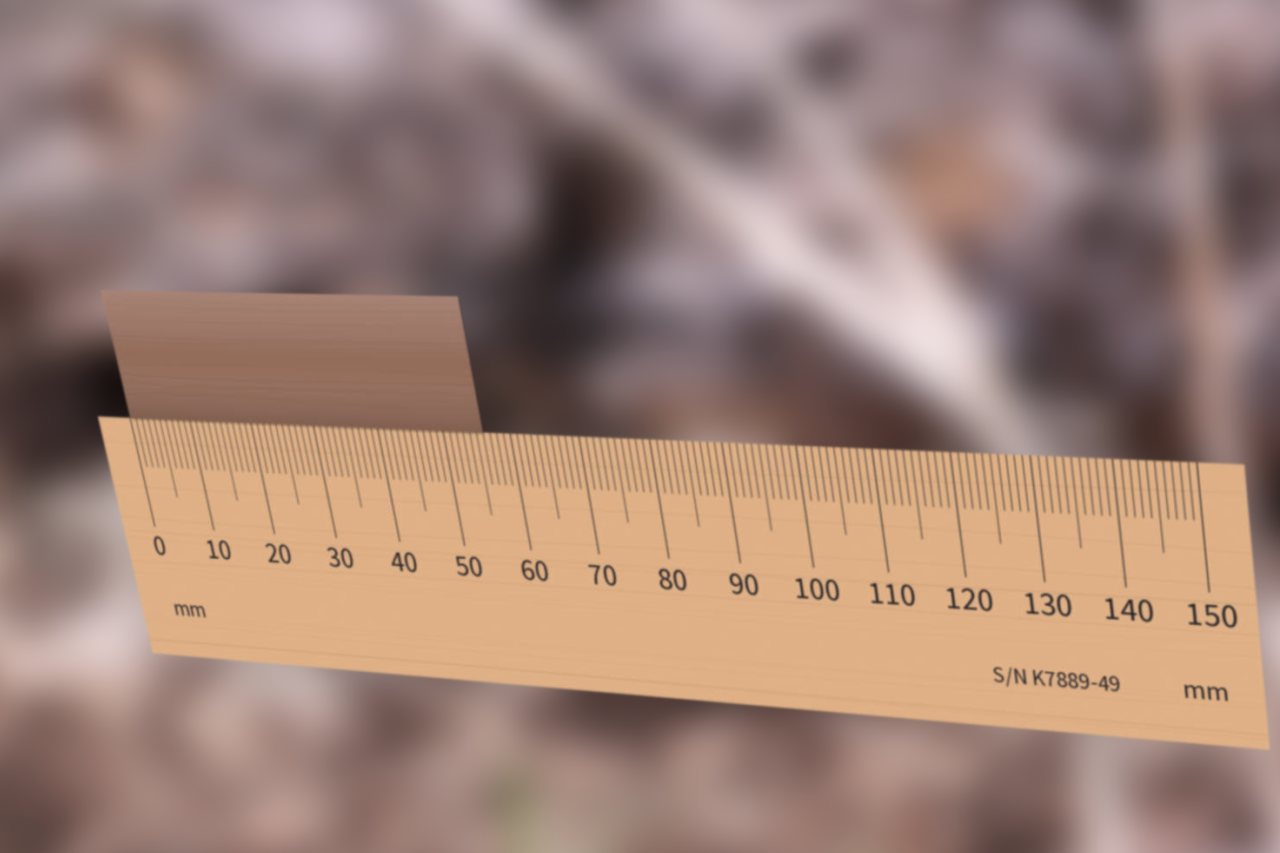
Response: 56 mm
